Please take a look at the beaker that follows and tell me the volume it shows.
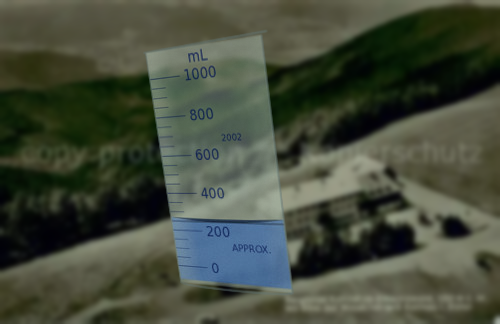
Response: 250 mL
